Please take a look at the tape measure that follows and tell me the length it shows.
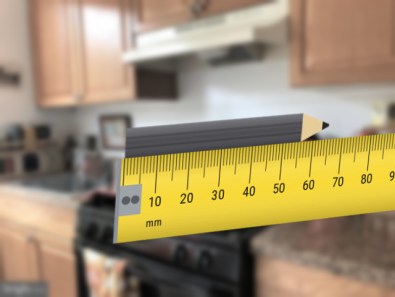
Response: 65 mm
